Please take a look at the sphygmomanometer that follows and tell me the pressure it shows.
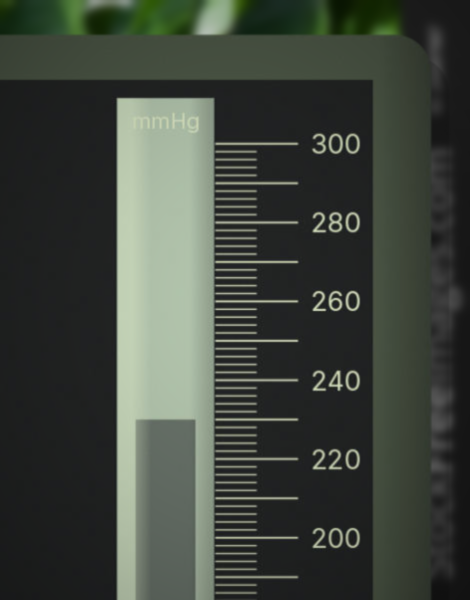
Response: 230 mmHg
